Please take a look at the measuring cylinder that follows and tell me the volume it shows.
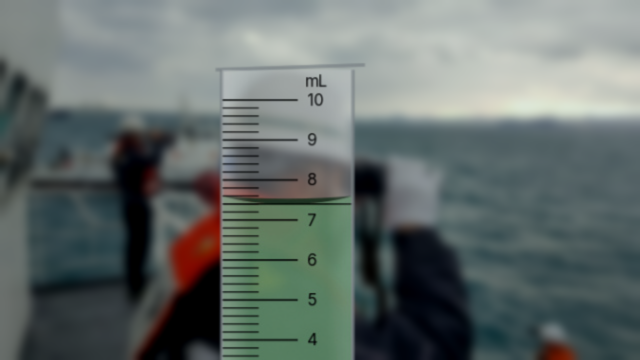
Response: 7.4 mL
